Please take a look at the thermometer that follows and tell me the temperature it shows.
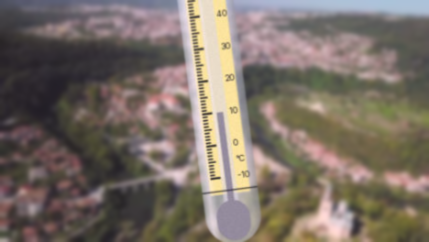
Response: 10 °C
